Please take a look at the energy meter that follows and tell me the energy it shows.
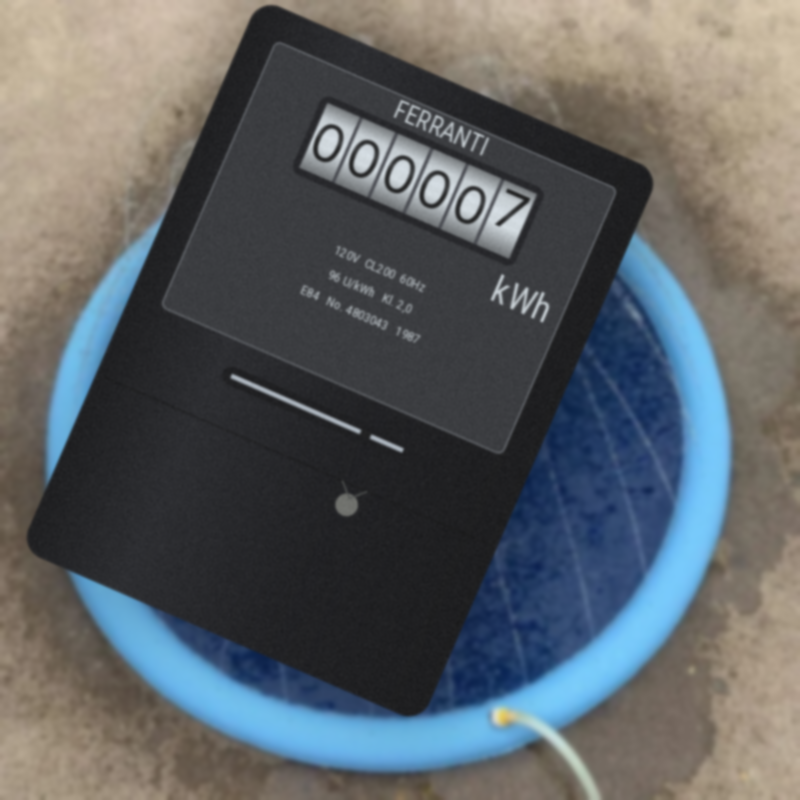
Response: 7 kWh
